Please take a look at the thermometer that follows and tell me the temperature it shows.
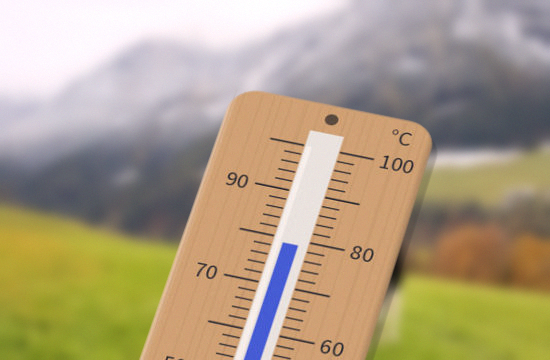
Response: 79 °C
